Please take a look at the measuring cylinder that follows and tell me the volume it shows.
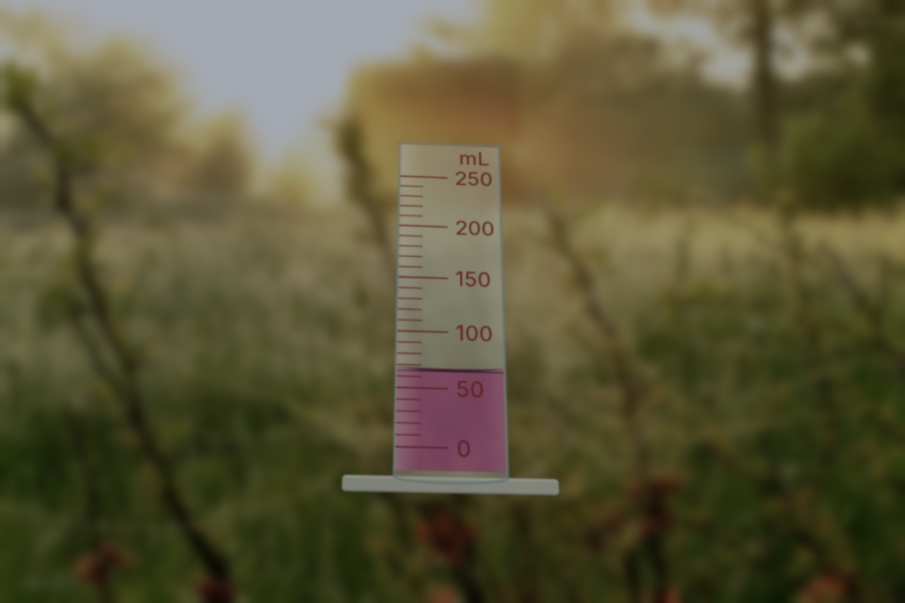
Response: 65 mL
